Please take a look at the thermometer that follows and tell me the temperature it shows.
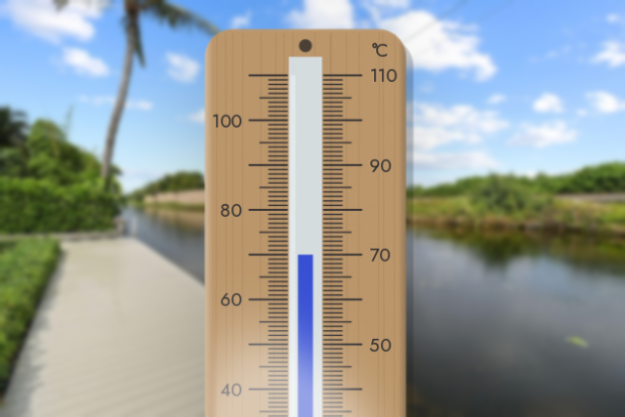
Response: 70 °C
